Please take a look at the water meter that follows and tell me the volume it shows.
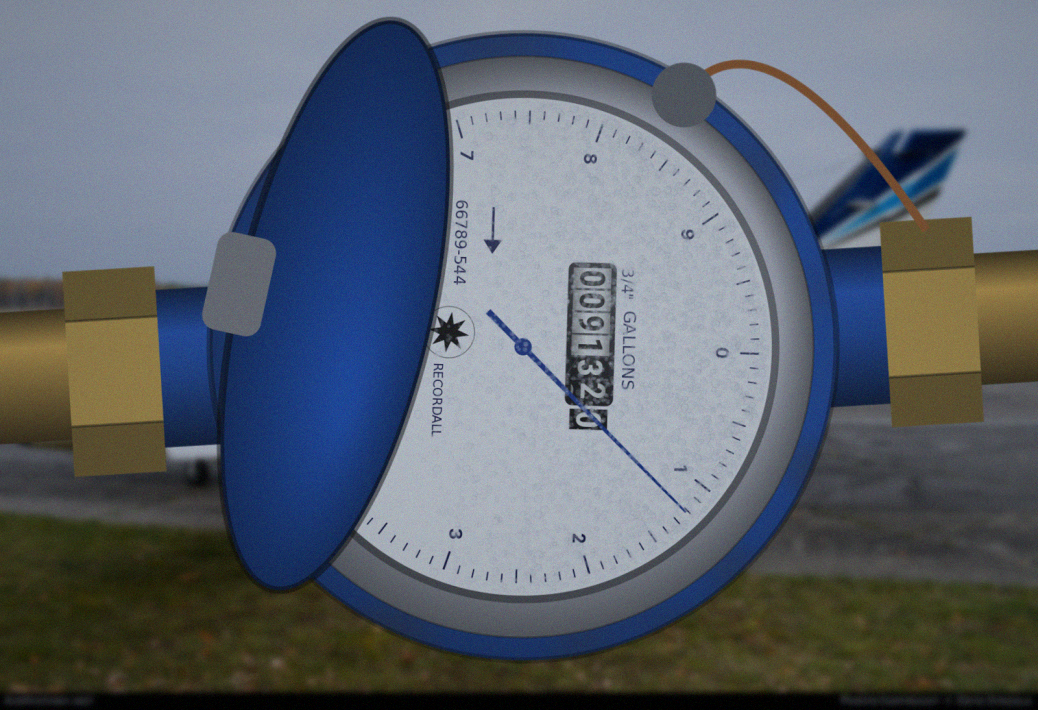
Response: 91321.2 gal
